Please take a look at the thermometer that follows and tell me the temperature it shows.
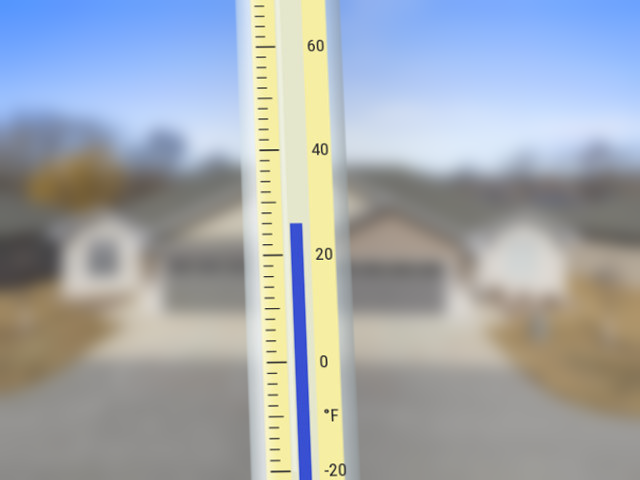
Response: 26 °F
